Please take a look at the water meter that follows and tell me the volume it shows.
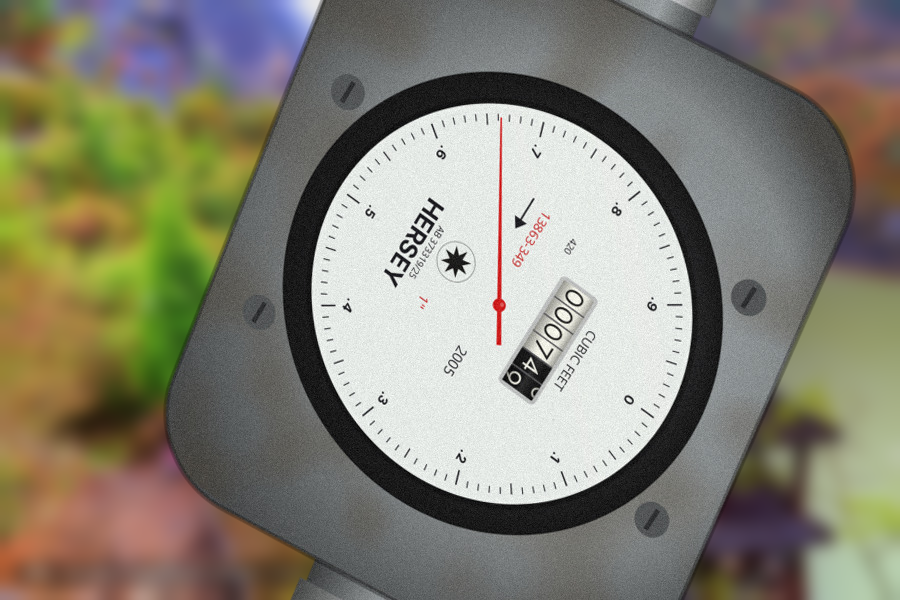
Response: 748.66 ft³
